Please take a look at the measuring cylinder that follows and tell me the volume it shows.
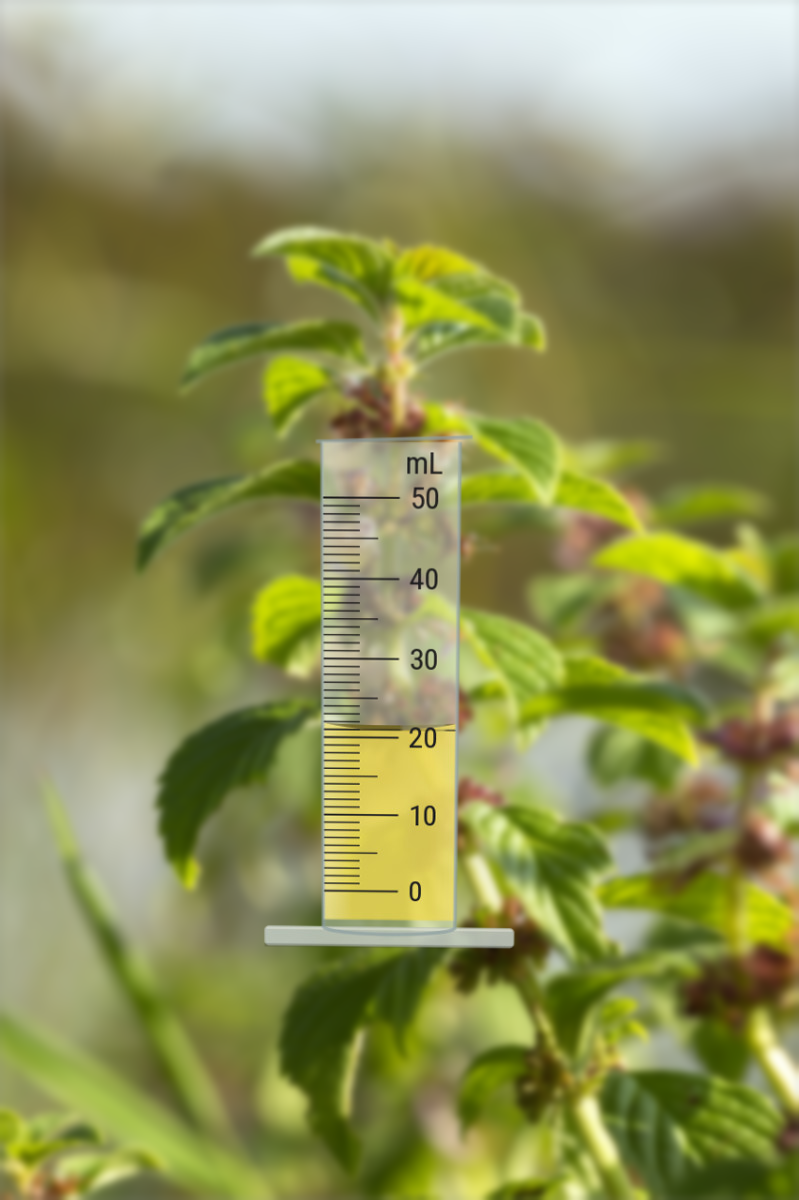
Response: 21 mL
